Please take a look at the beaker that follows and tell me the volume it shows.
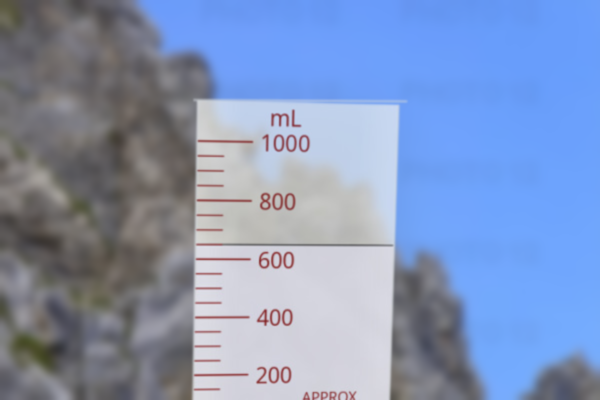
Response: 650 mL
